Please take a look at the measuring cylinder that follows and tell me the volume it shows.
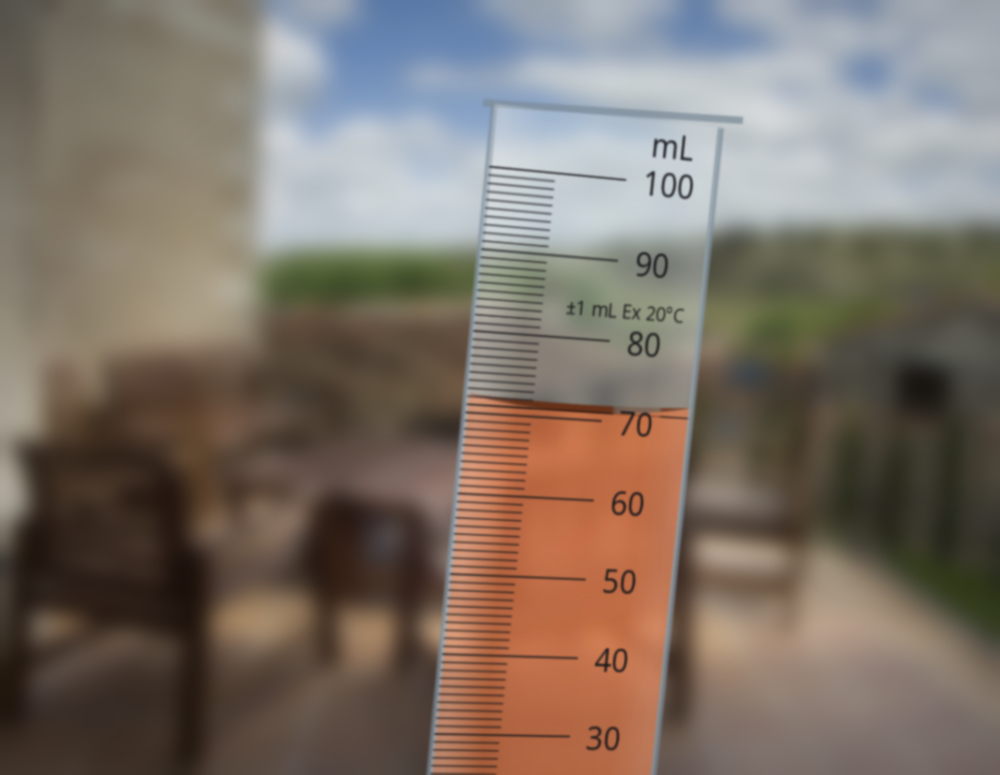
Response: 71 mL
